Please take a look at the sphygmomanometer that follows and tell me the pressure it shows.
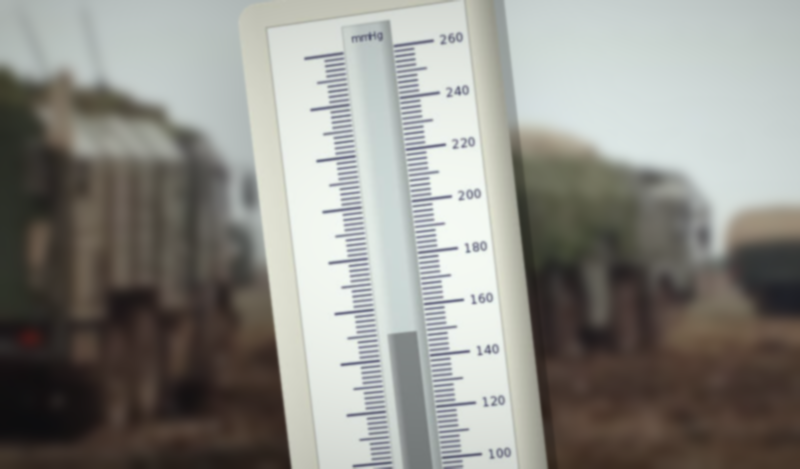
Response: 150 mmHg
